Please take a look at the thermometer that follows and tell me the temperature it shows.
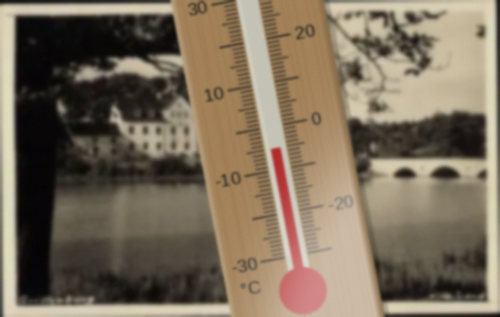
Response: -5 °C
